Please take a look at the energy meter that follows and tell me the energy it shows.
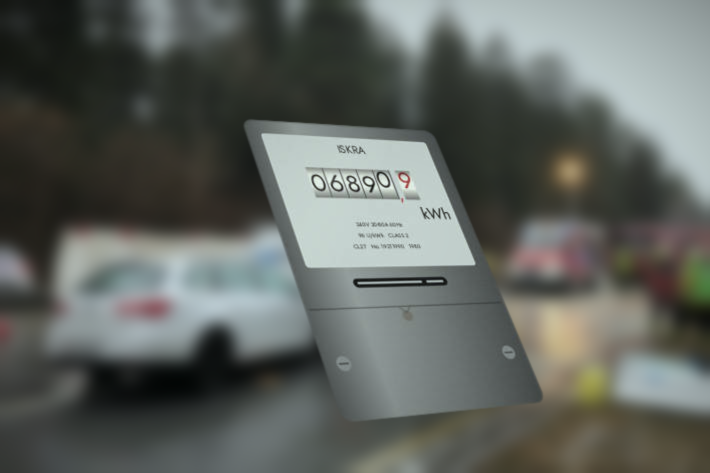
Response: 6890.9 kWh
